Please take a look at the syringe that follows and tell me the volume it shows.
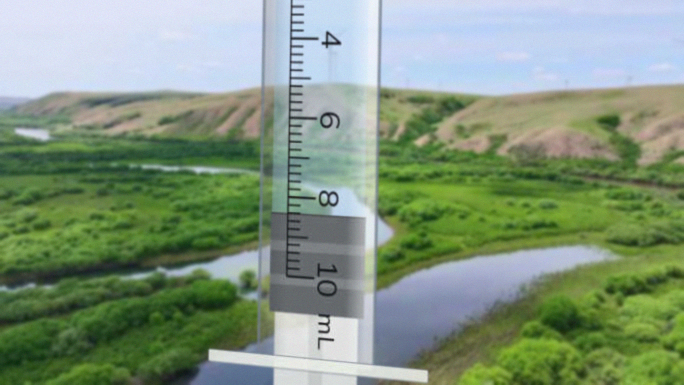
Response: 8.4 mL
